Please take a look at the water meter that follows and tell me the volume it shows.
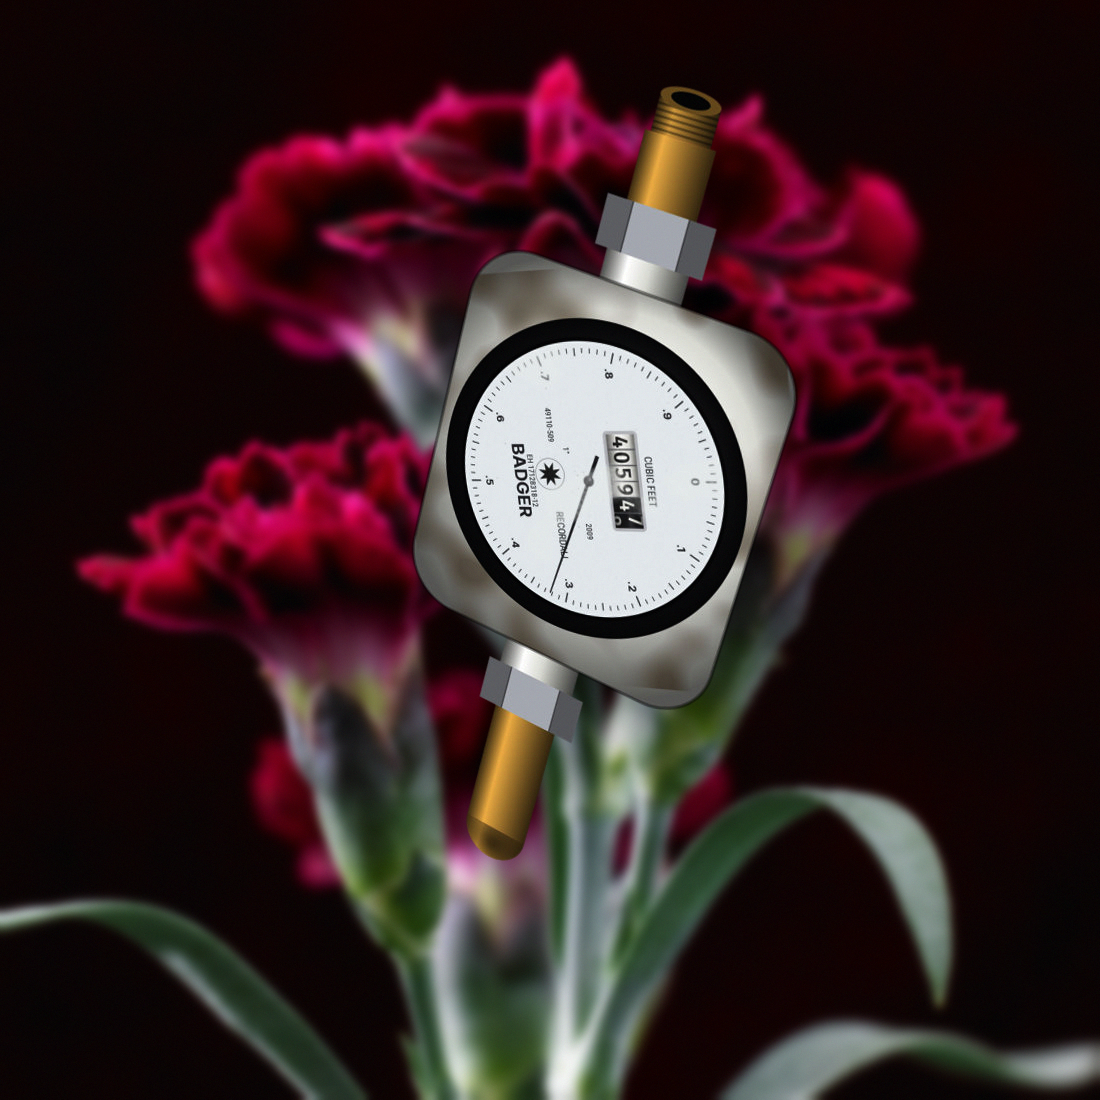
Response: 405947.32 ft³
